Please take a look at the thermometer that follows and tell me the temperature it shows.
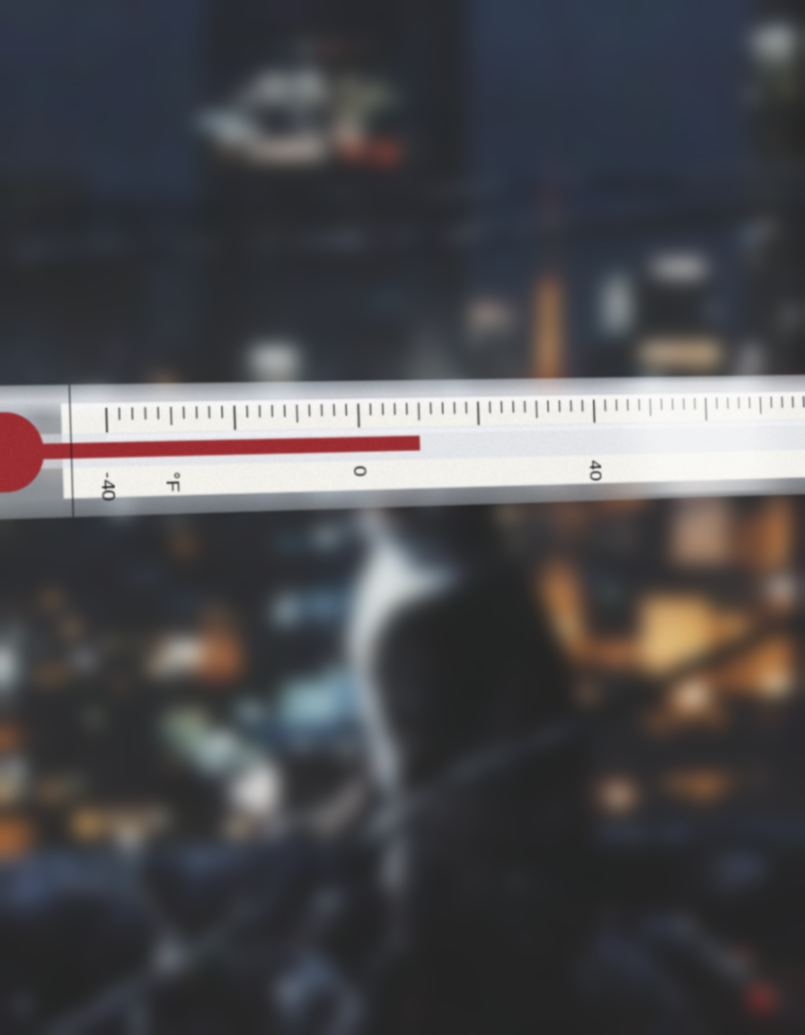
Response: 10 °F
